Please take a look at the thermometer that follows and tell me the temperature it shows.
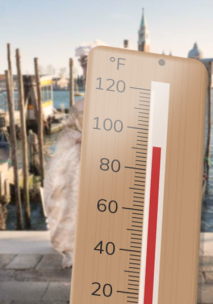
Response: 92 °F
